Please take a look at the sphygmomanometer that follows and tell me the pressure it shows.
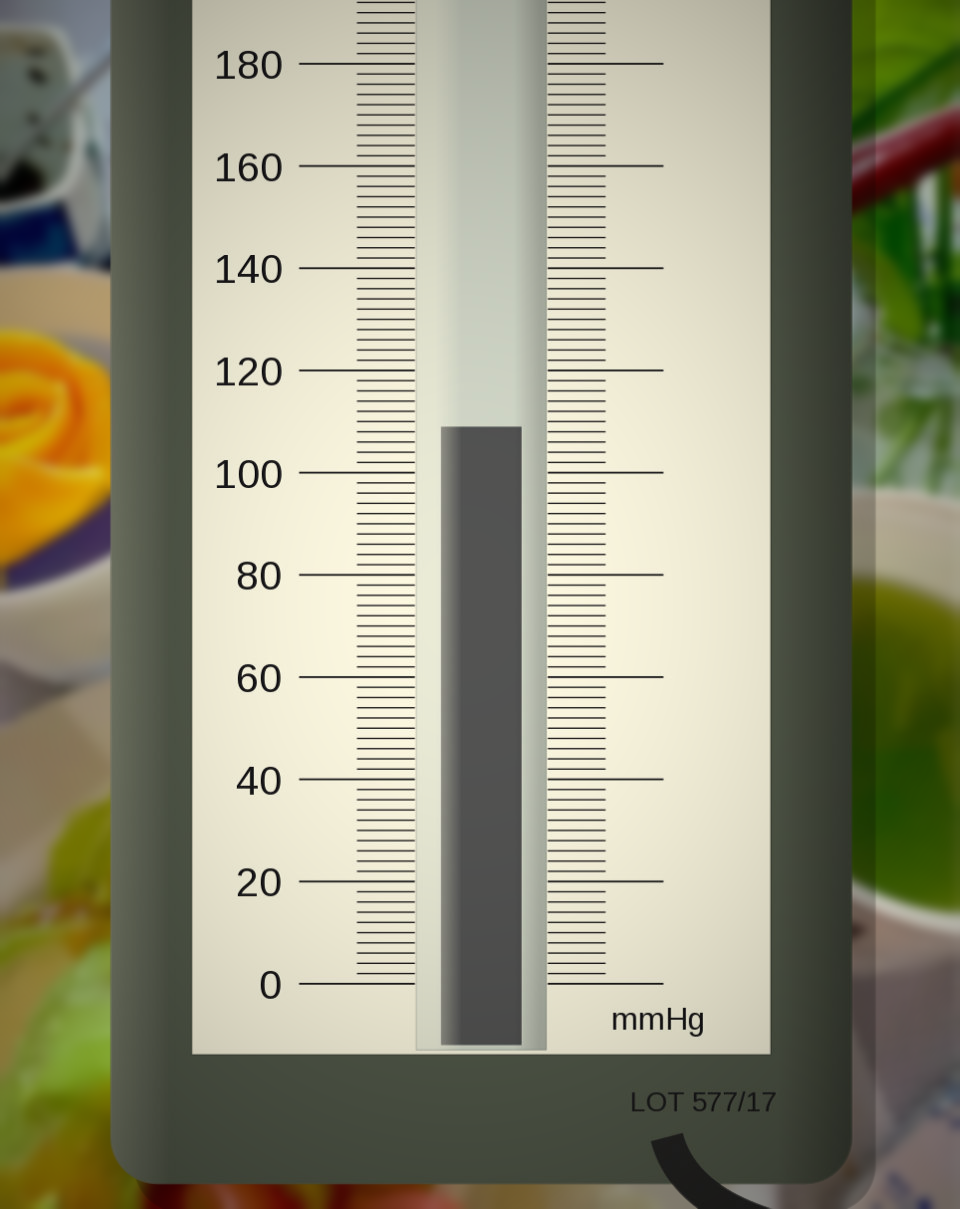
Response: 109 mmHg
